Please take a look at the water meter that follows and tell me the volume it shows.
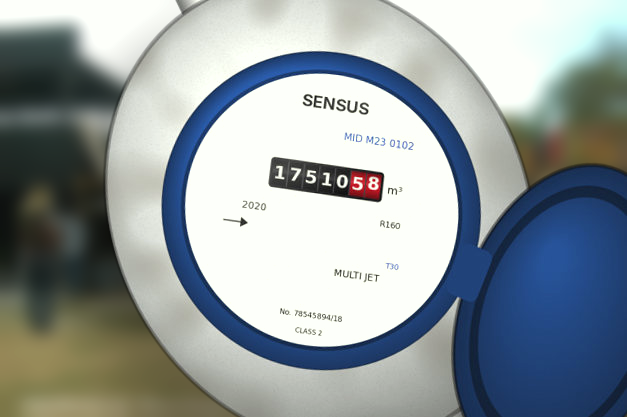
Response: 17510.58 m³
